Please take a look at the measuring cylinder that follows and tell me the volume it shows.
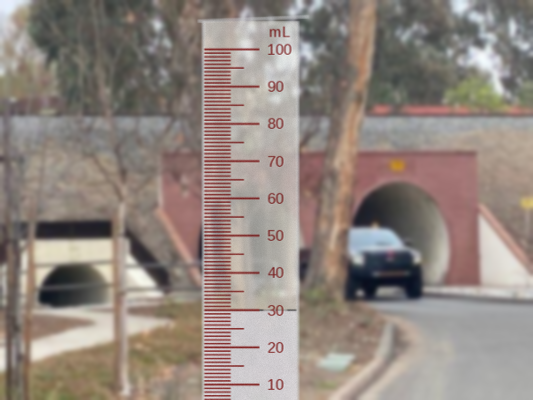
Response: 30 mL
